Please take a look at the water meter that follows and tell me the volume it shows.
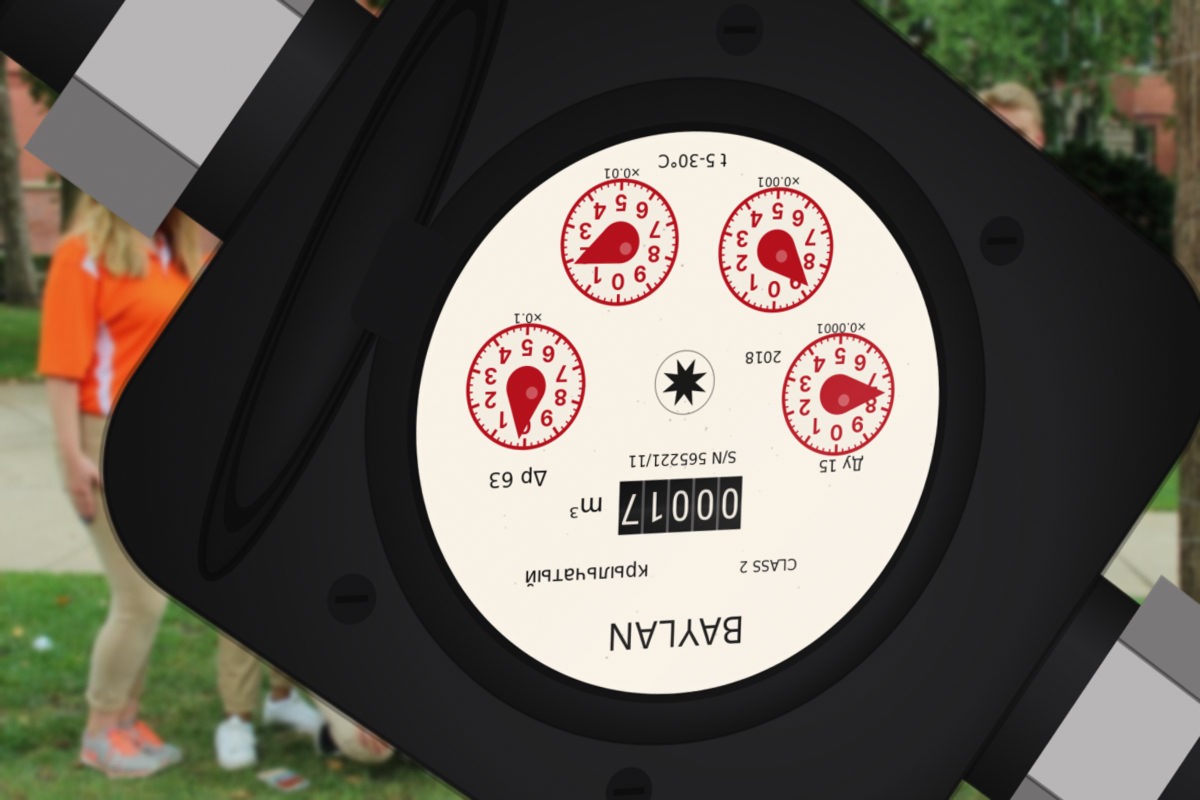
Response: 17.0187 m³
